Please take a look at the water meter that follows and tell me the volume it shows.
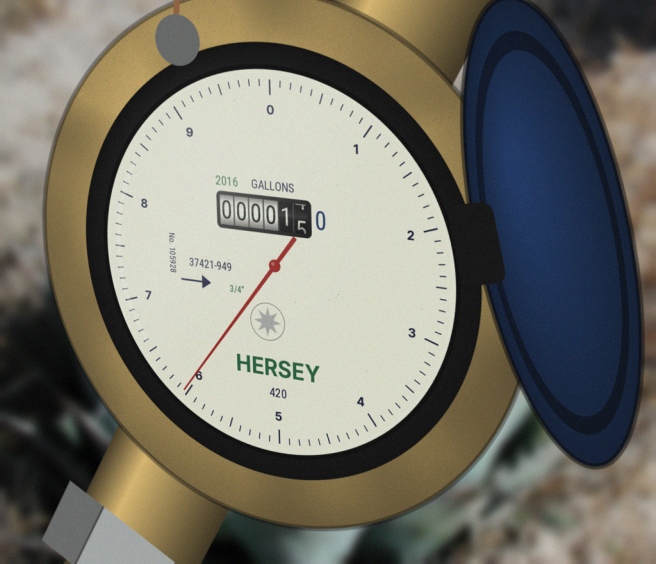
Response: 146.0 gal
